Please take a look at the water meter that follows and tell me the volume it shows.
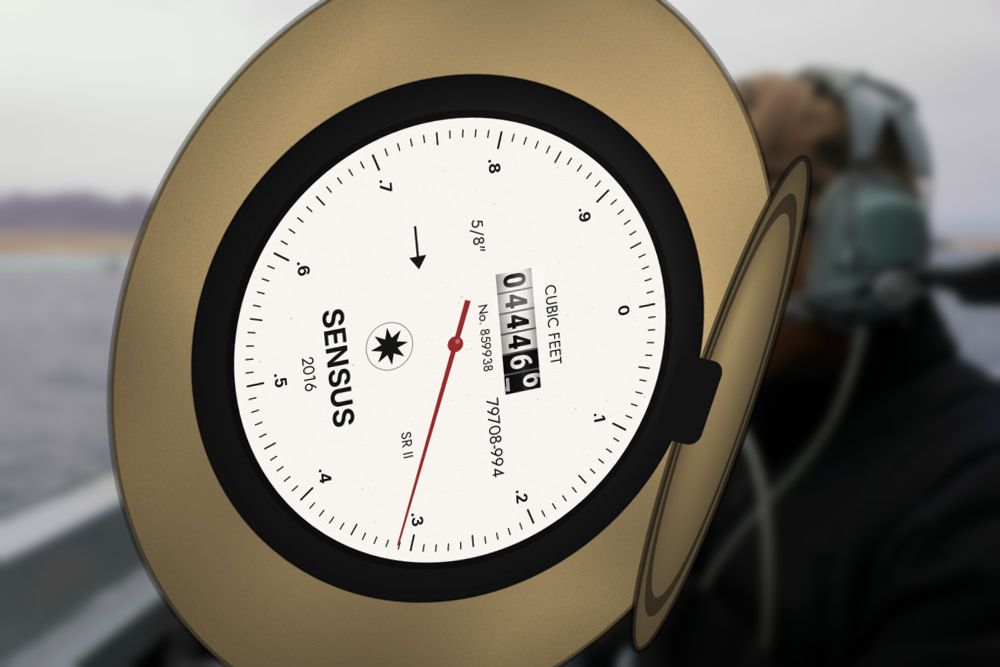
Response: 44466.31 ft³
